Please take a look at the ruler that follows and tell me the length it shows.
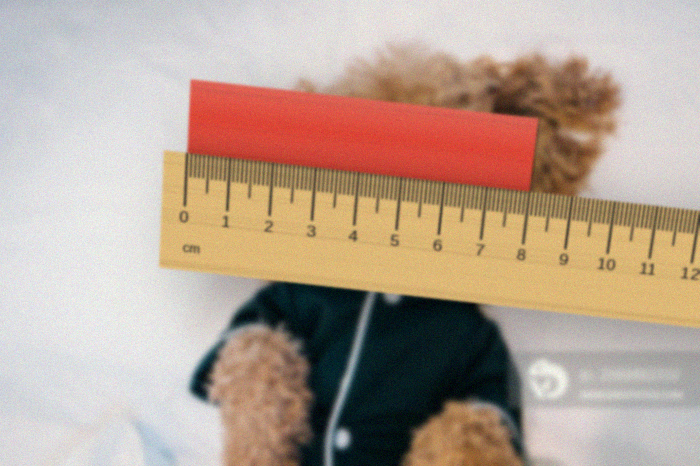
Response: 8 cm
